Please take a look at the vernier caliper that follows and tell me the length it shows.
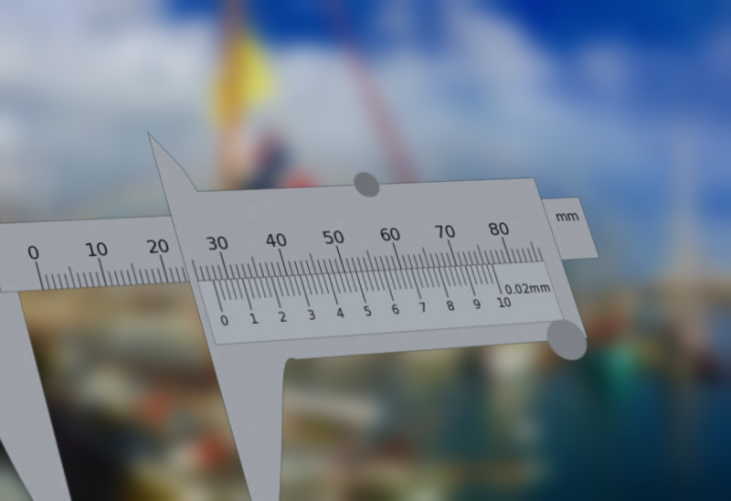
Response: 27.5 mm
